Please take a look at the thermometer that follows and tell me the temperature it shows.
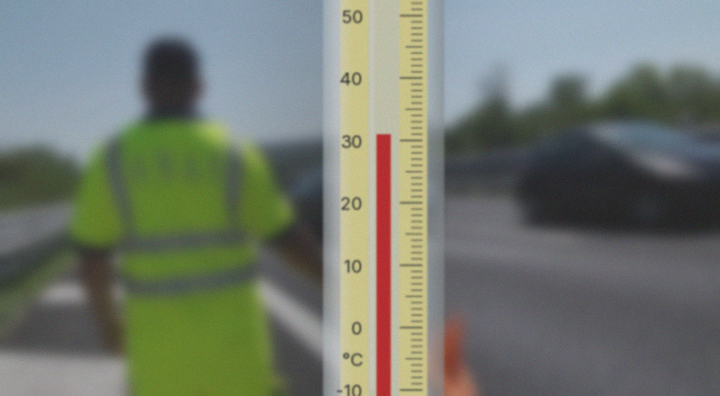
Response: 31 °C
